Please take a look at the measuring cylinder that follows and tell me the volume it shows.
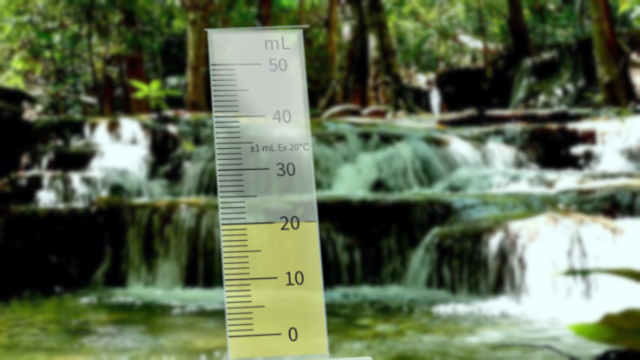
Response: 20 mL
